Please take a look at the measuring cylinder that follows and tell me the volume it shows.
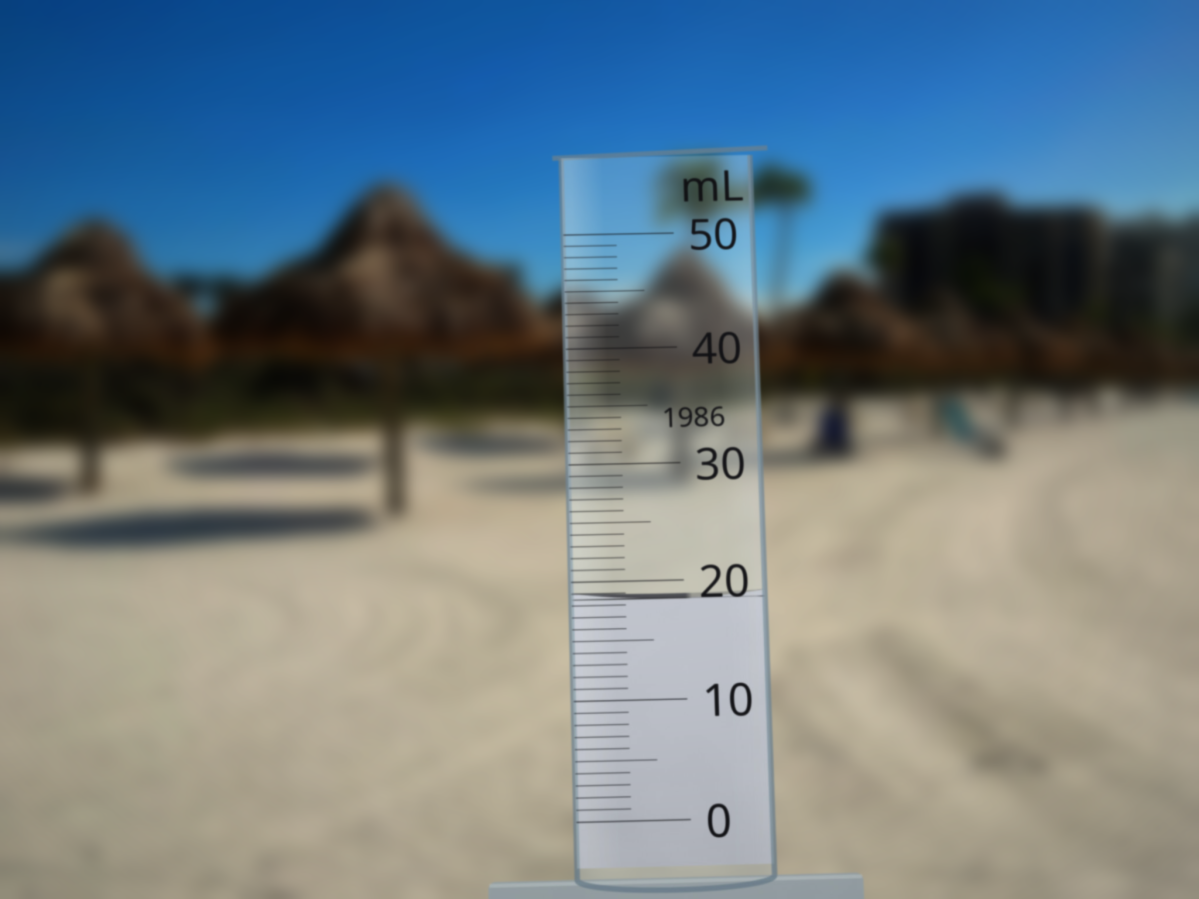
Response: 18.5 mL
